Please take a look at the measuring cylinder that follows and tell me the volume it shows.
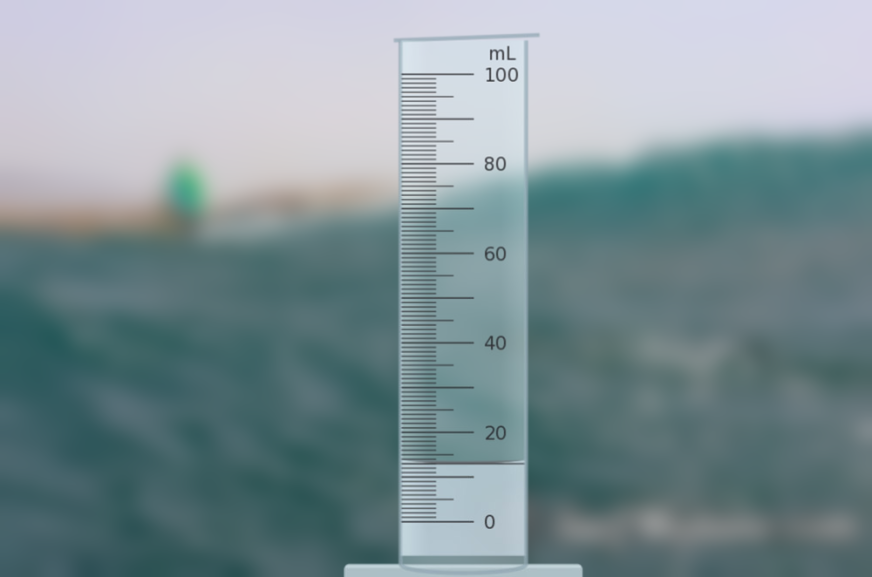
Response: 13 mL
